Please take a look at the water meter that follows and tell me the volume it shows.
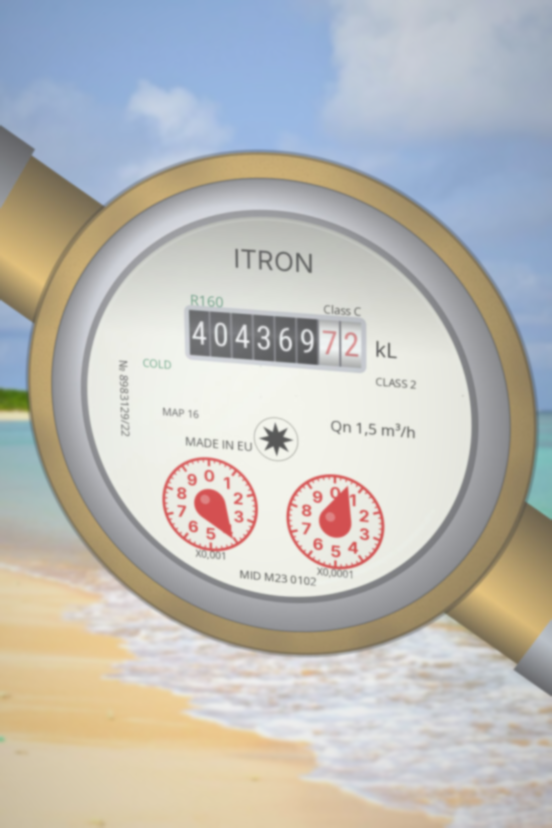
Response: 404369.7240 kL
